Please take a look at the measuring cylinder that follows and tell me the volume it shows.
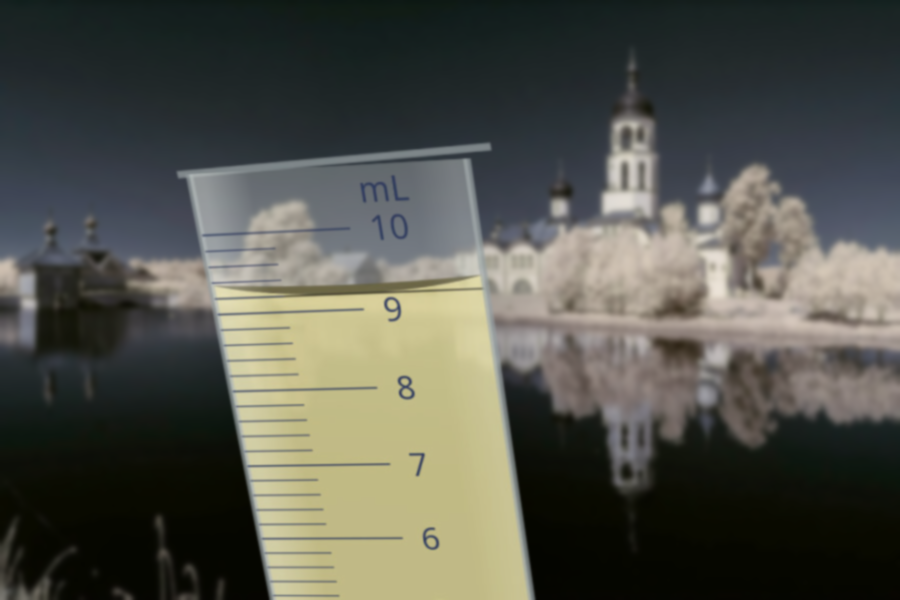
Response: 9.2 mL
